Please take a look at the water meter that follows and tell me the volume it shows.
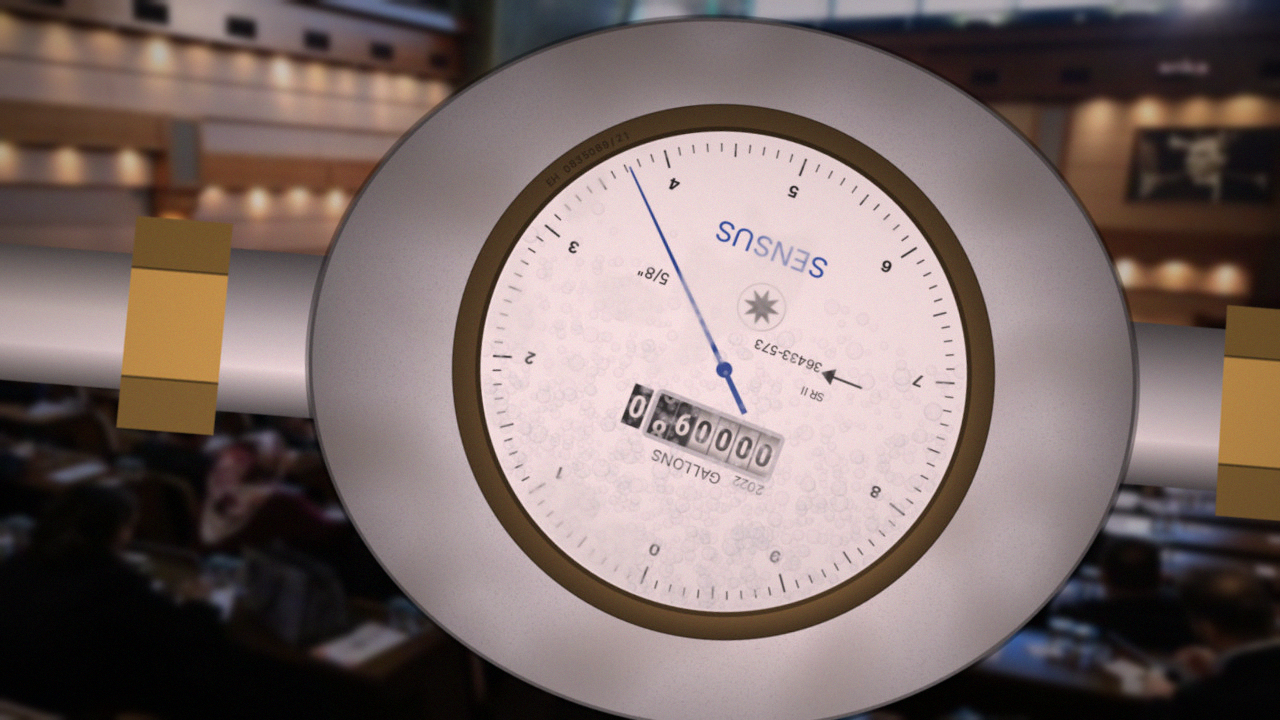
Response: 983.7 gal
